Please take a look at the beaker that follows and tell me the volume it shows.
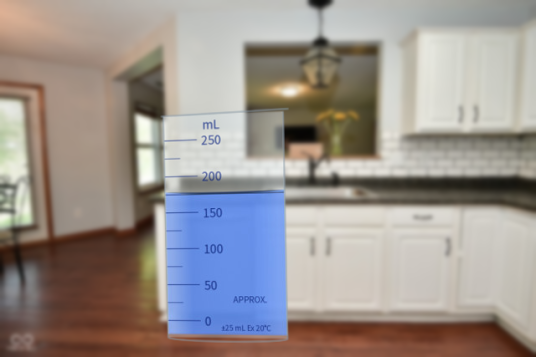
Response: 175 mL
